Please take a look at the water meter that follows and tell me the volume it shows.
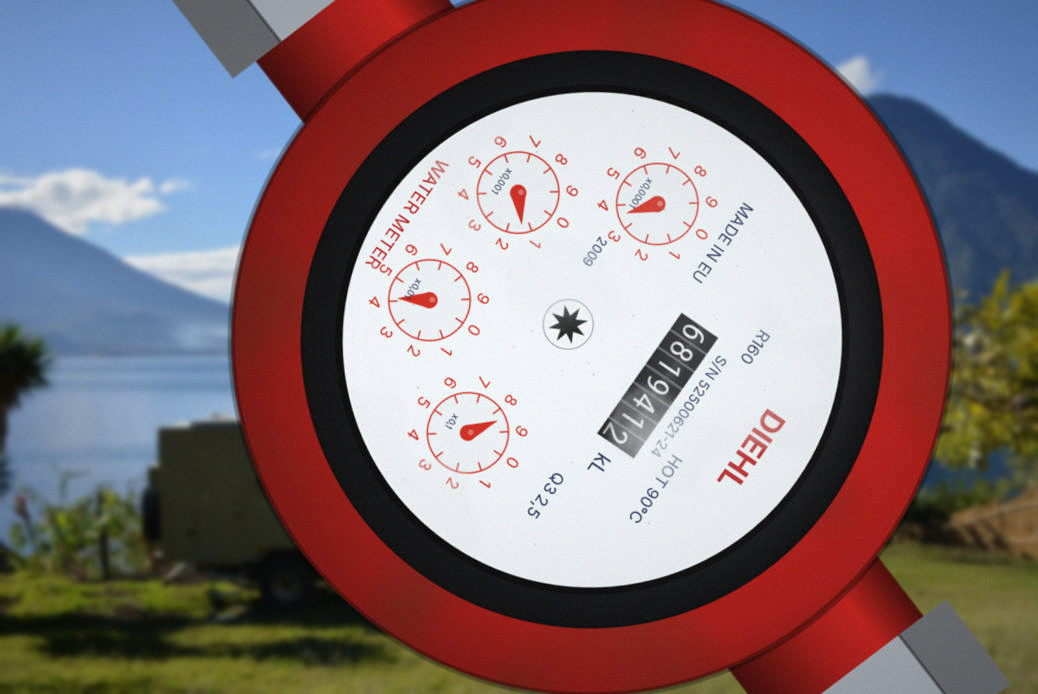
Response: 6819411.8413 kL
